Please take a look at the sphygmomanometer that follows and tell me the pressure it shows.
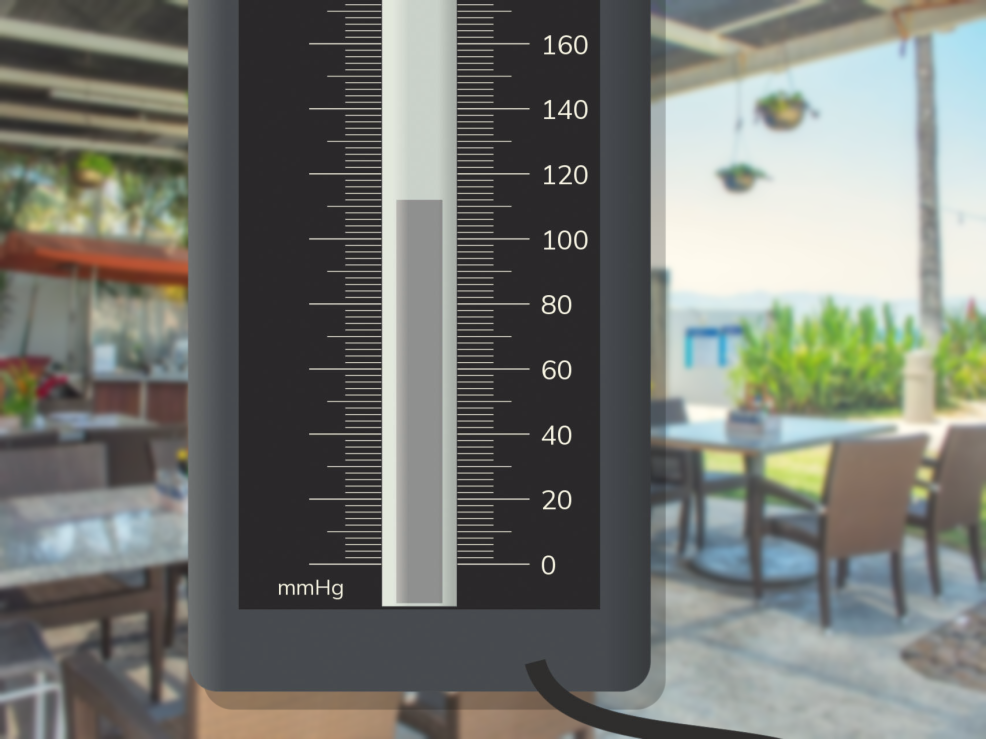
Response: 112 mmHg
